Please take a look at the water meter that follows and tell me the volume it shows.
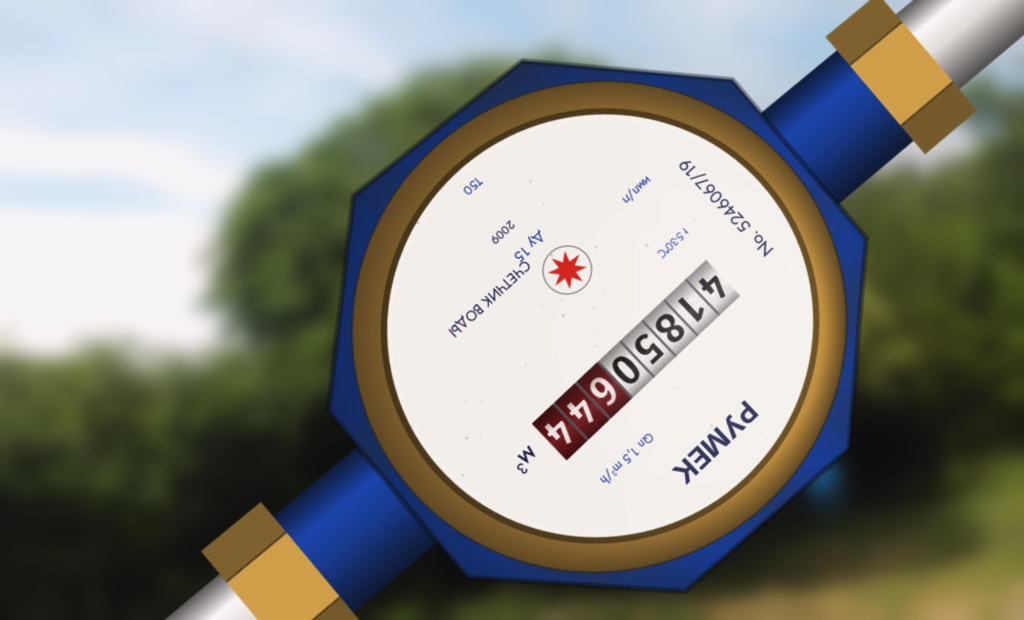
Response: 41850.644 m³
